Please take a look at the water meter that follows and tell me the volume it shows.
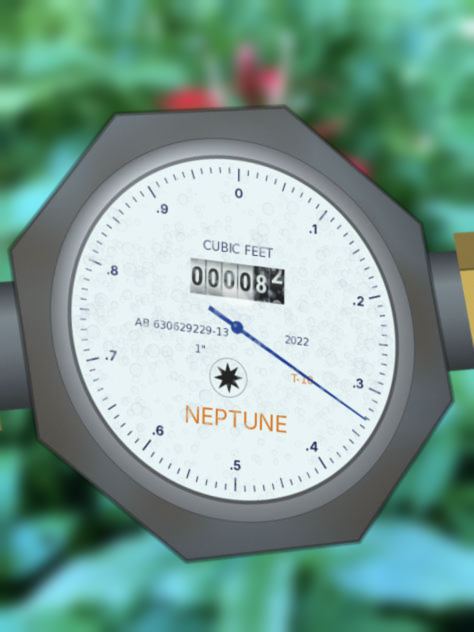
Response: 82.33 ft³
